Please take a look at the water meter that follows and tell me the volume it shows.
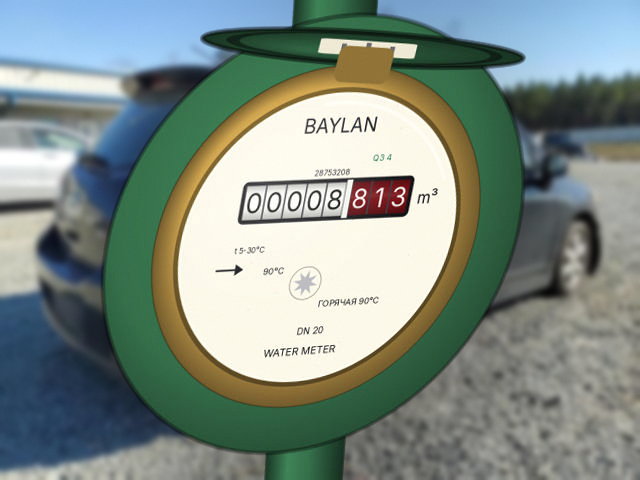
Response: 8.813 m³
